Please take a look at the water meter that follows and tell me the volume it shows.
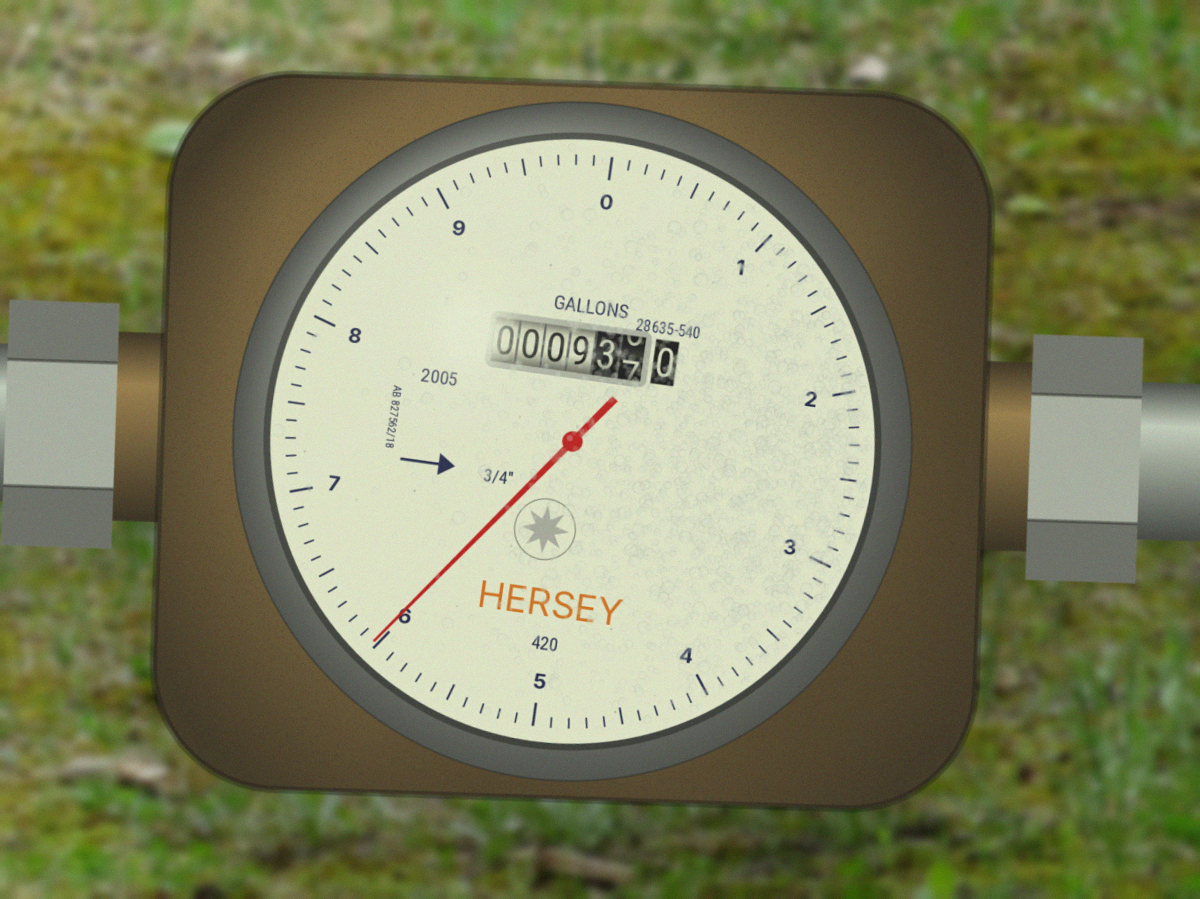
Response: 9366.0 gal
